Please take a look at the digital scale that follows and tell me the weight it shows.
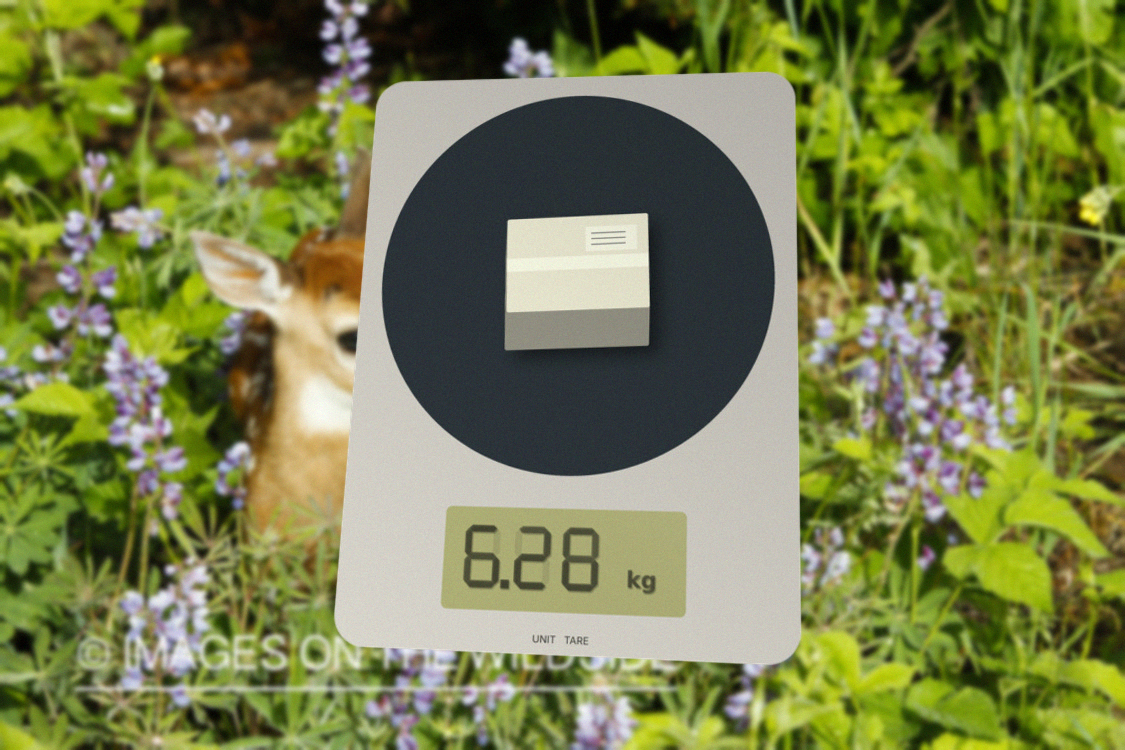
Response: 6.28 kg
